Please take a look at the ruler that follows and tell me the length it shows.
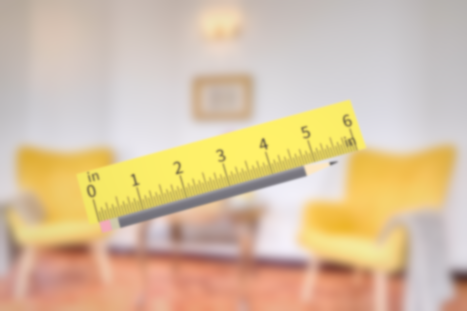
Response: 5.5 in
